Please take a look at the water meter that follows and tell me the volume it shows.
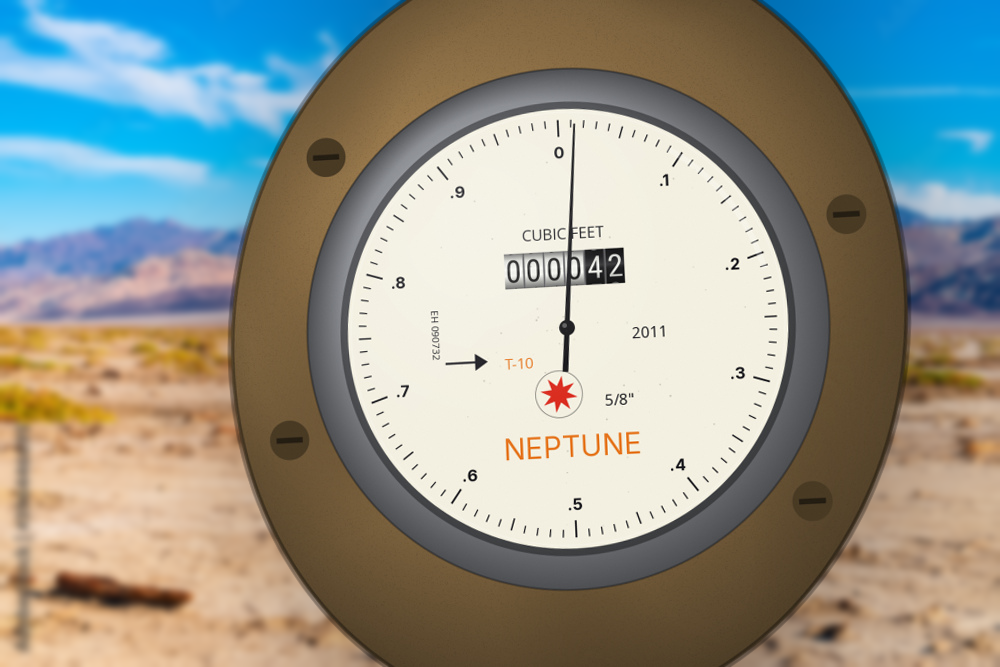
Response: 42.01 ft³
